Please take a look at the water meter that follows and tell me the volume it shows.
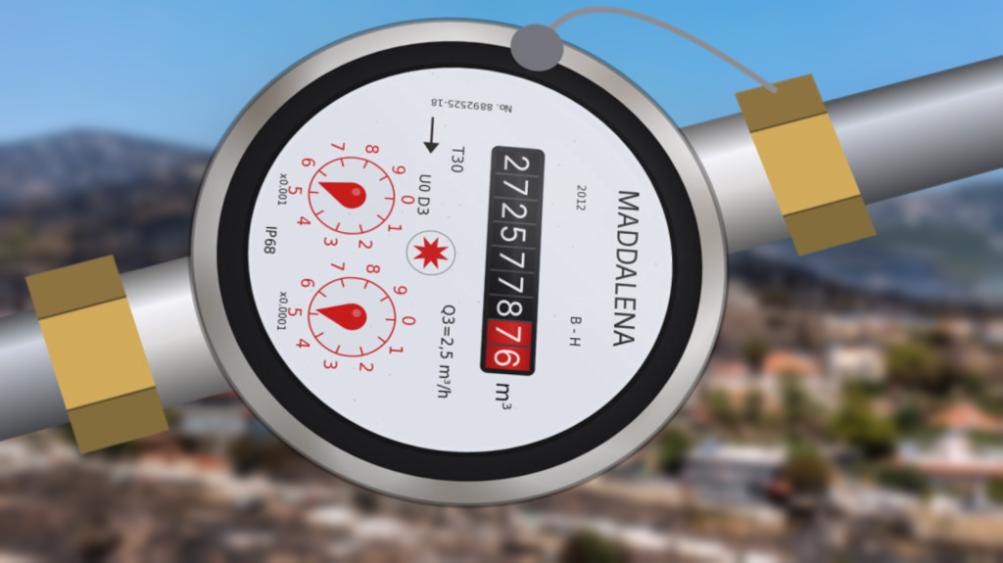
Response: 2725778.7655 m³
